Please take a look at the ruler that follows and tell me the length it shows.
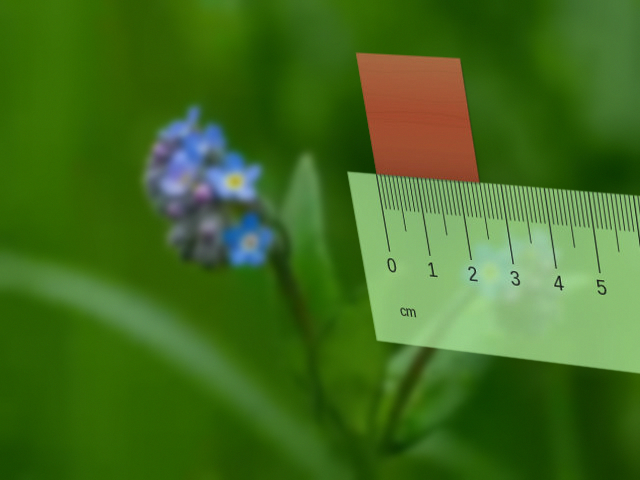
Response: 2.5 cm
